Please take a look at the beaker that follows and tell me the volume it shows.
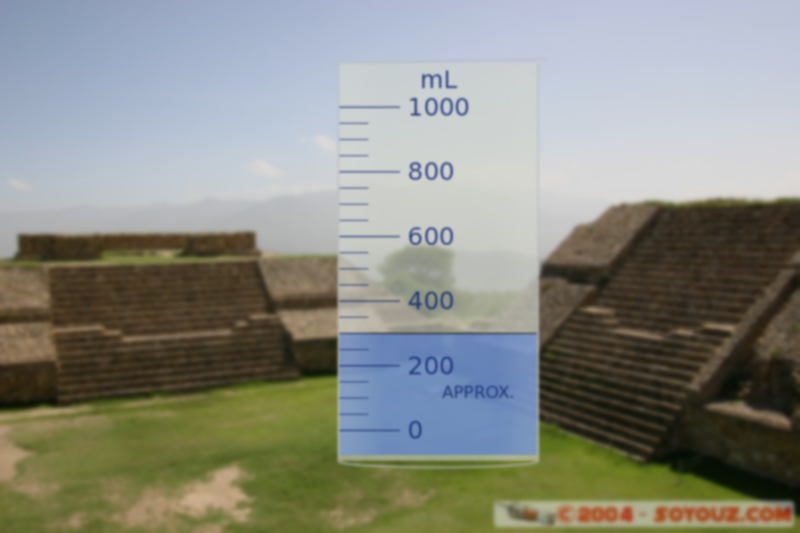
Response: 300 mL
